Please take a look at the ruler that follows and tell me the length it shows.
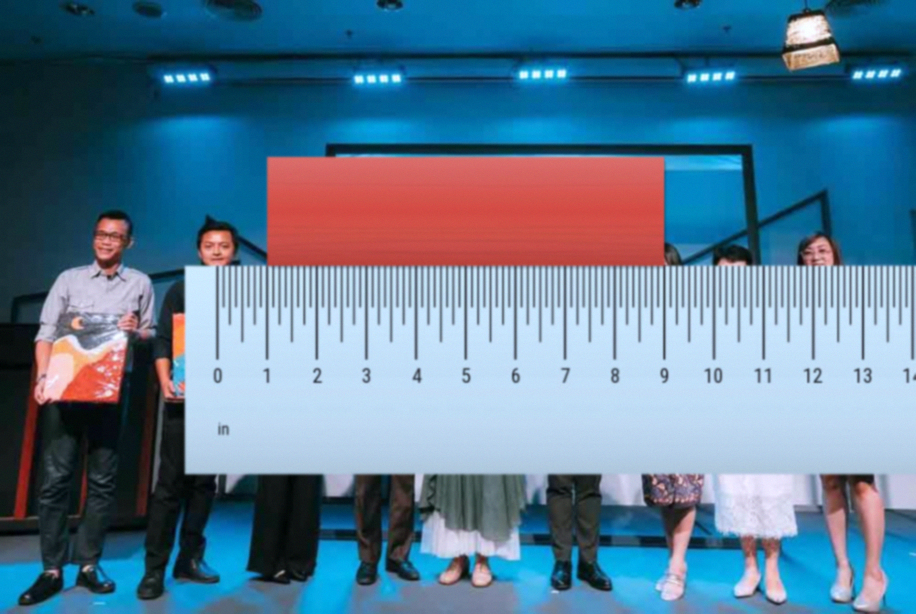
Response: 8 in
